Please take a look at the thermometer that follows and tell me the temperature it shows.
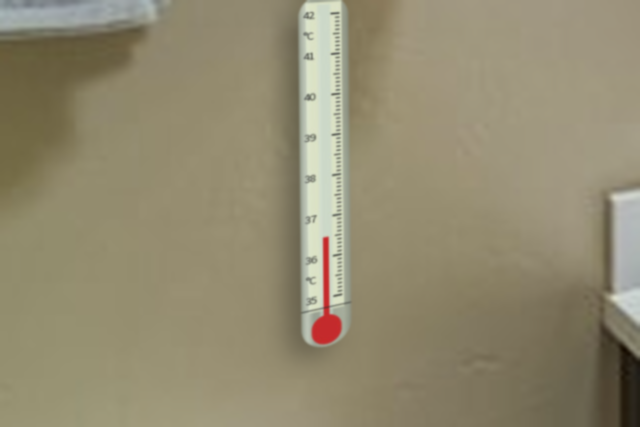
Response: 36.5 °C
